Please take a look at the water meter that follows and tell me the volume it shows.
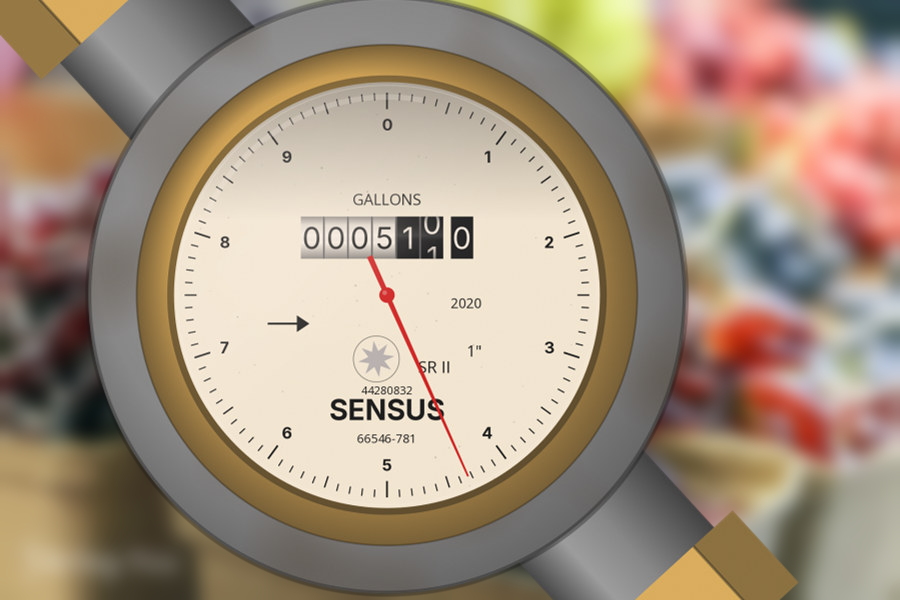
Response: 5104.3 gal
